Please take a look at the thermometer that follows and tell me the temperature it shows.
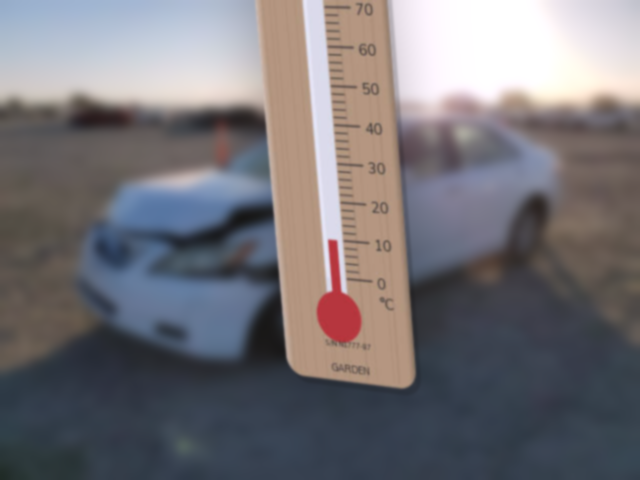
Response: 10 °C
